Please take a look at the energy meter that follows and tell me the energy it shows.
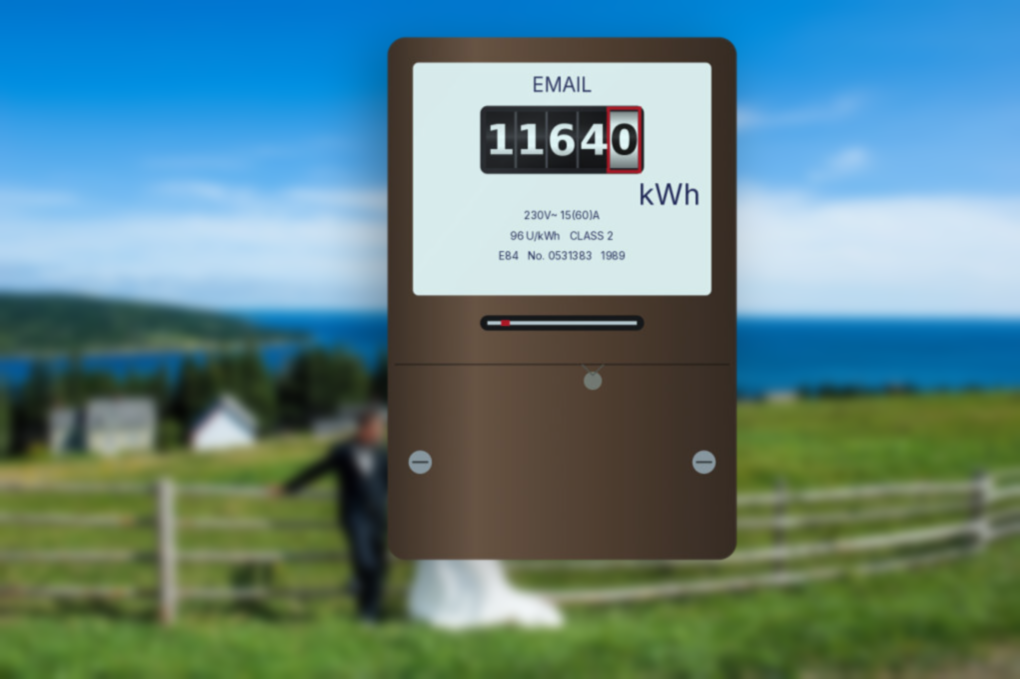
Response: 1164.0 kWh
